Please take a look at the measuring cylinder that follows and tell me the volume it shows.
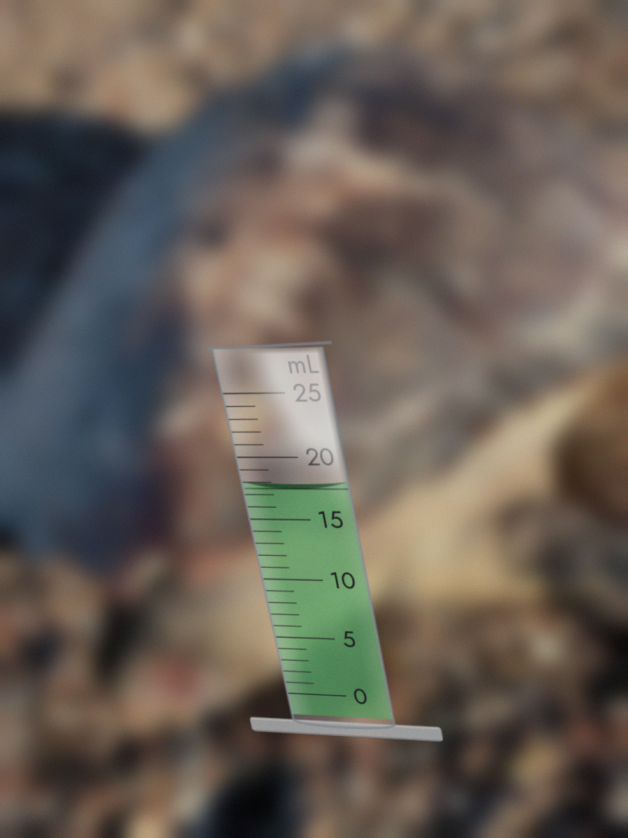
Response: 17.5 mL
